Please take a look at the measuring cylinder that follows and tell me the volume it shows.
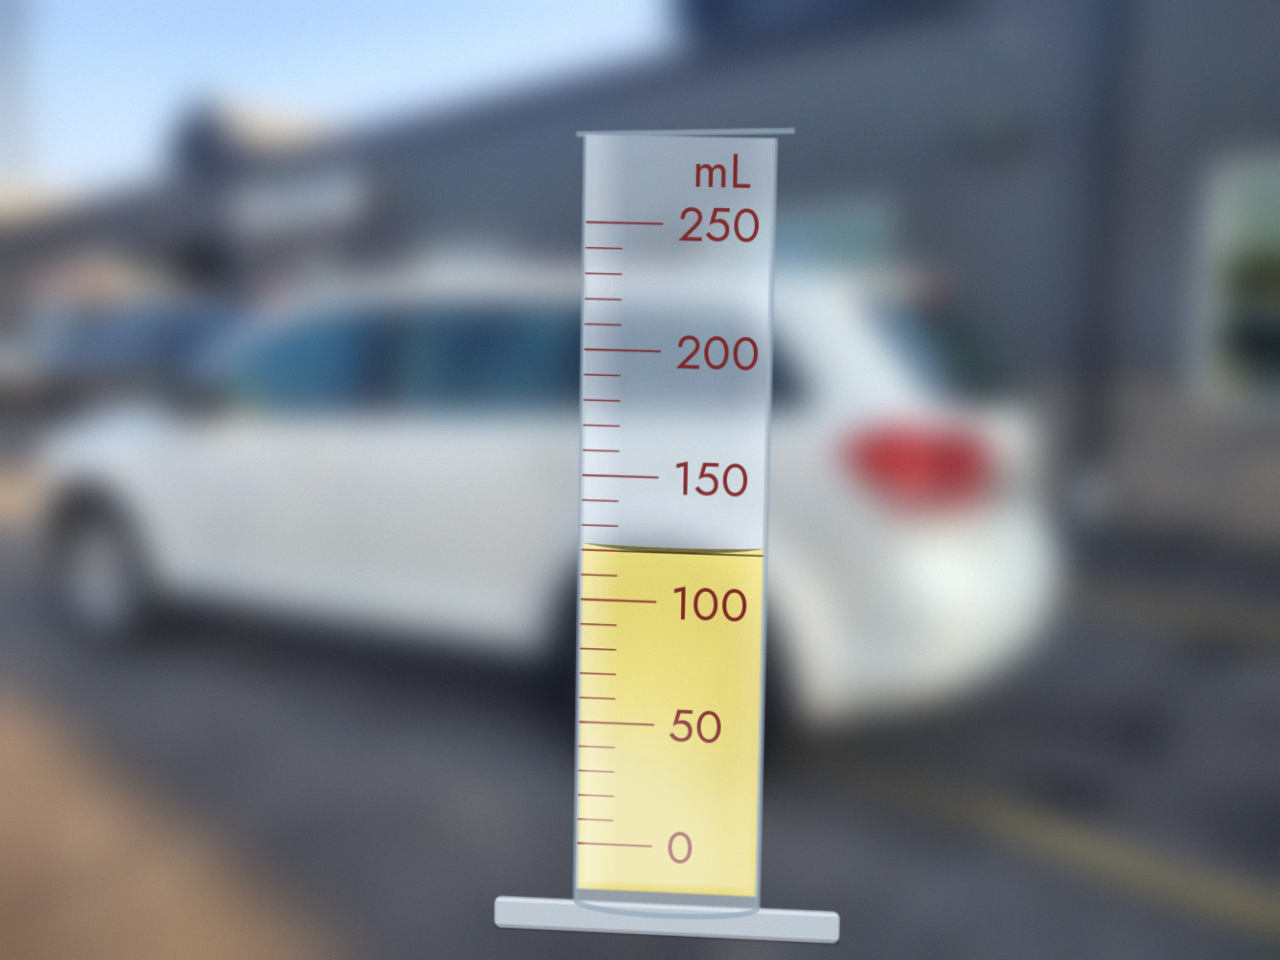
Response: 120 mL
